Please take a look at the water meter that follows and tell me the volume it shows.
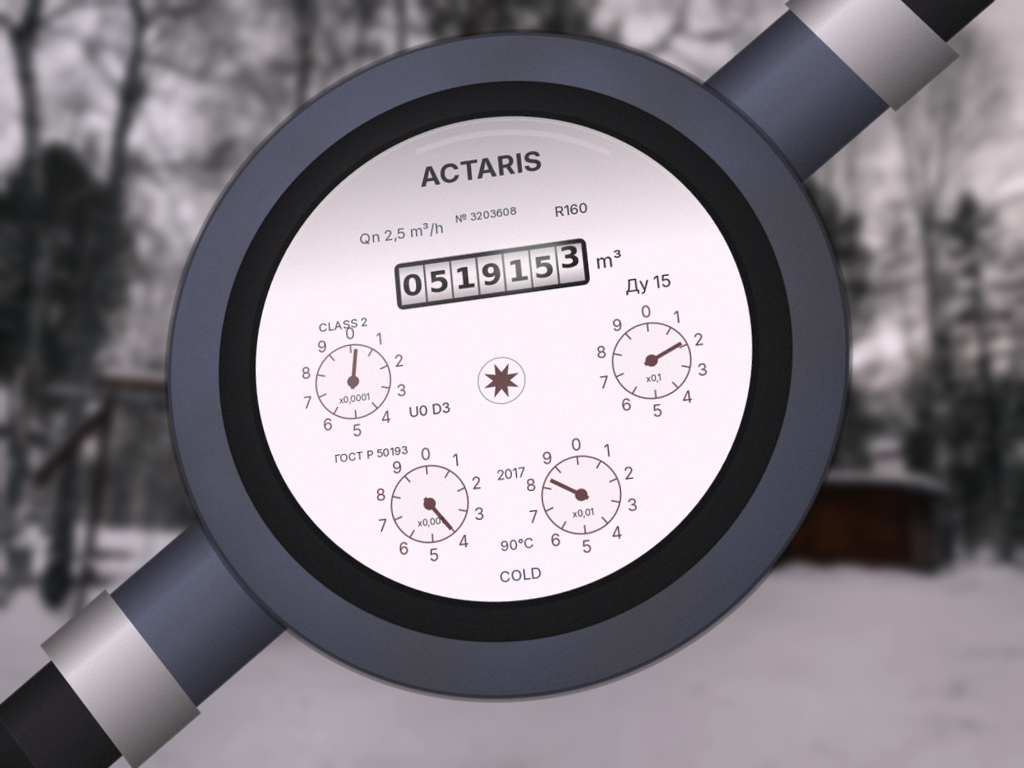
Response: 519153.1840 m³
